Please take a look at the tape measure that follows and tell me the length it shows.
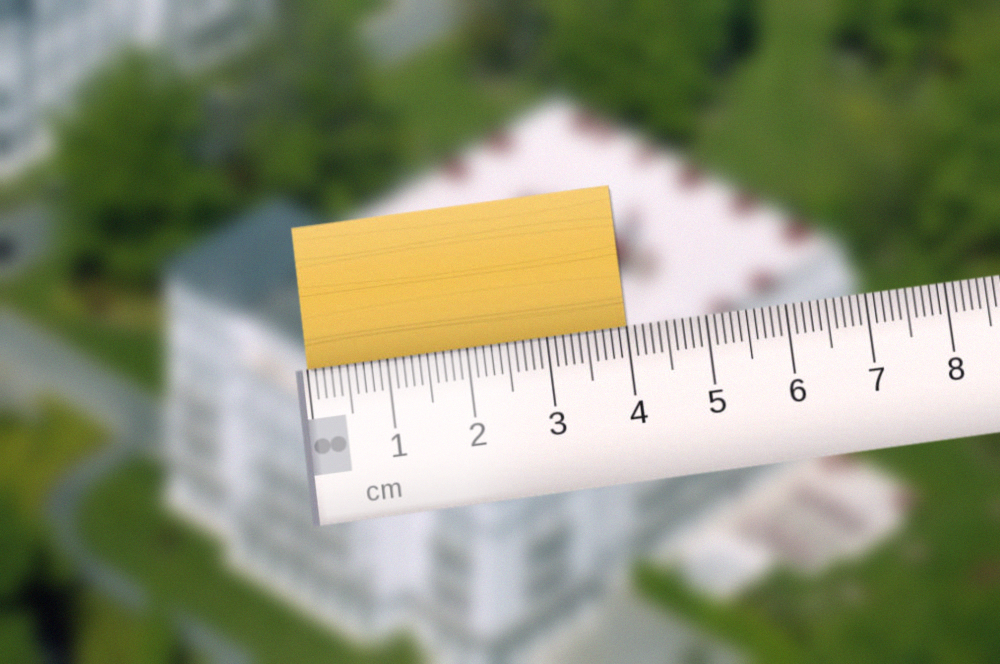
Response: 4 cm
